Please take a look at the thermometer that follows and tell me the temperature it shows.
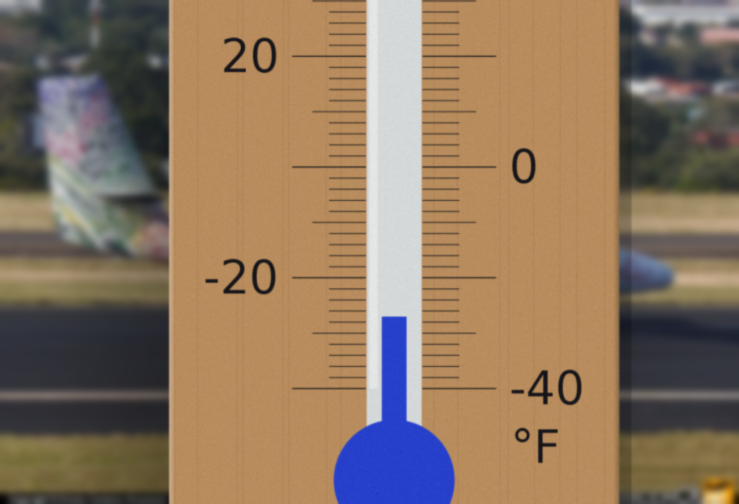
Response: -27 °F
